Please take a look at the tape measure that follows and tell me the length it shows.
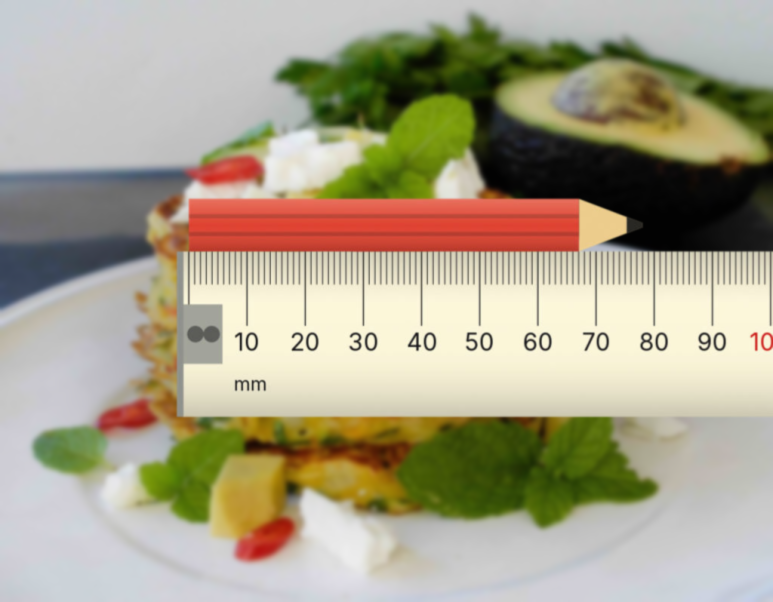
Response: 78 mm
